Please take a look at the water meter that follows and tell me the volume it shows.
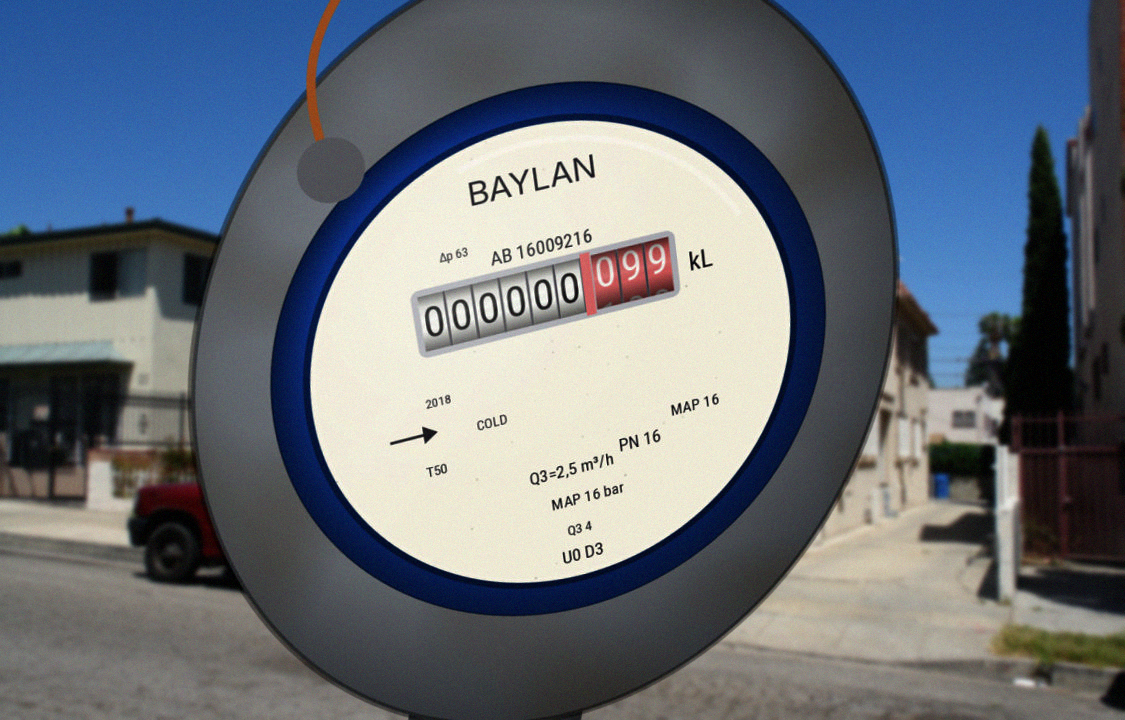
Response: 0.099 kL
